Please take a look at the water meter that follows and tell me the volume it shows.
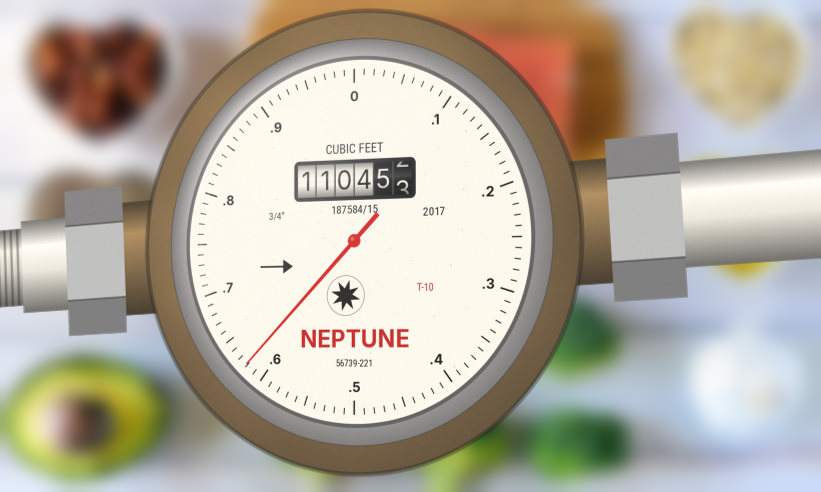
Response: 110452.62 ft³
